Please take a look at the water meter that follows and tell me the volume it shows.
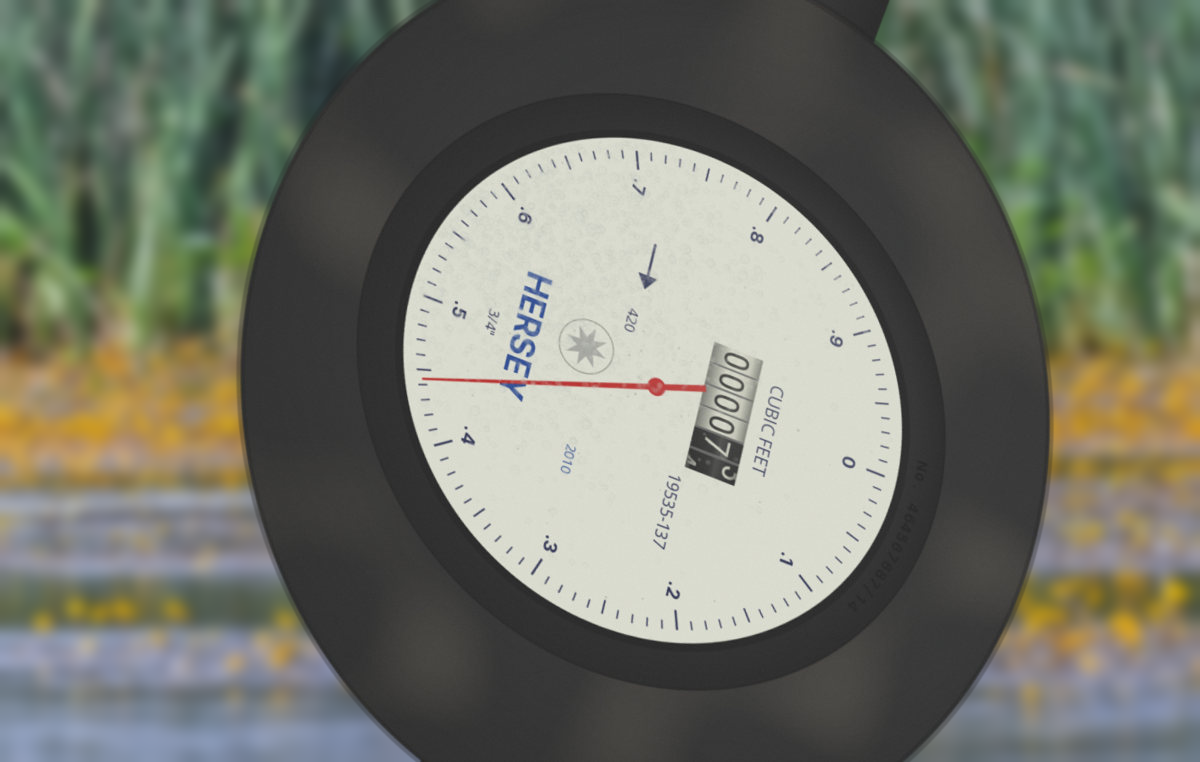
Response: 73.44 ft³
